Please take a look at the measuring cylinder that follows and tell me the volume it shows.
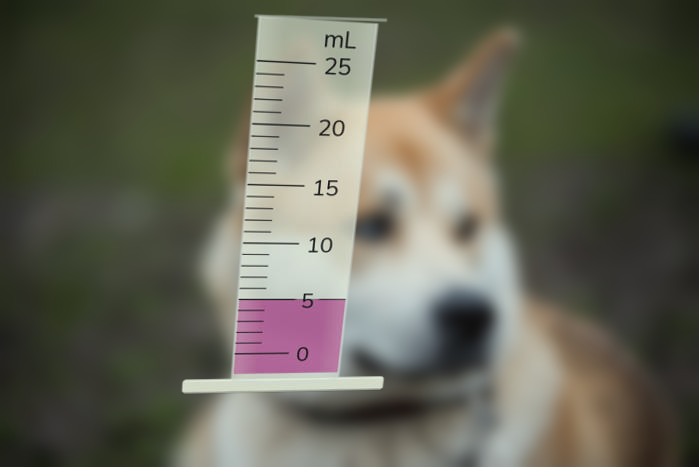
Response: 5 mL
